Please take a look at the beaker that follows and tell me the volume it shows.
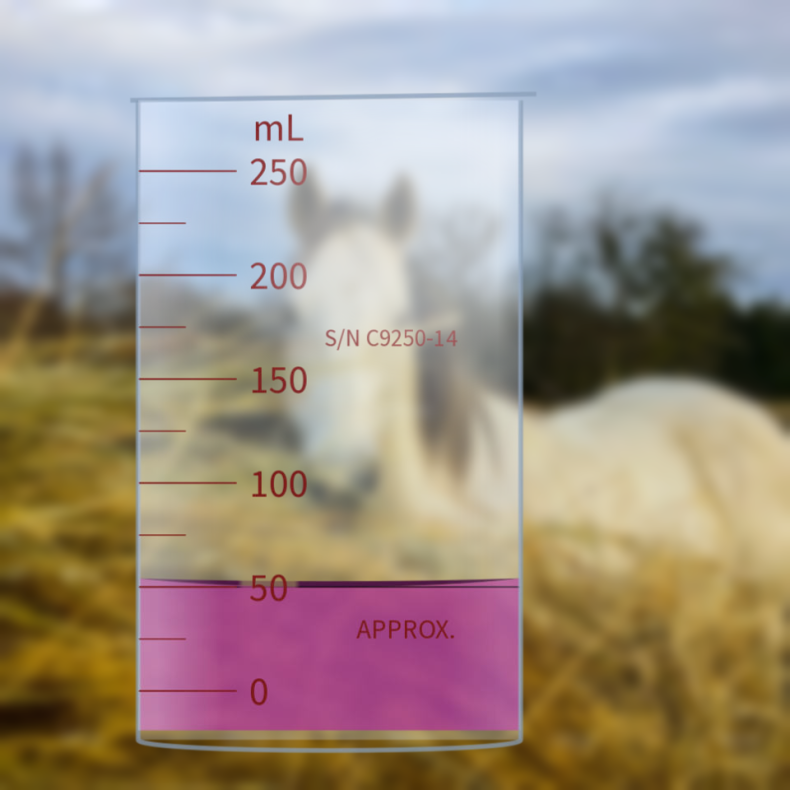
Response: 50 mL
